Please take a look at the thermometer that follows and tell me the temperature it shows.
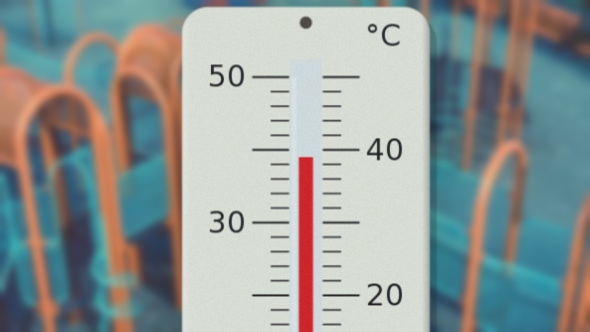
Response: 39 °C
